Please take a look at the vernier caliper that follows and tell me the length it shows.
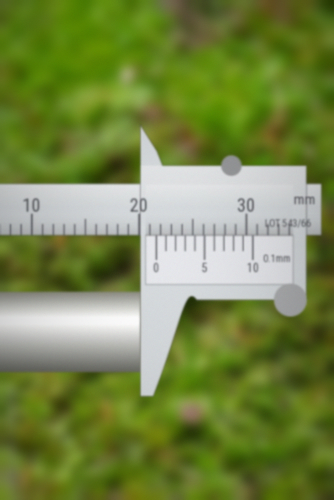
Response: 21.6 mm
